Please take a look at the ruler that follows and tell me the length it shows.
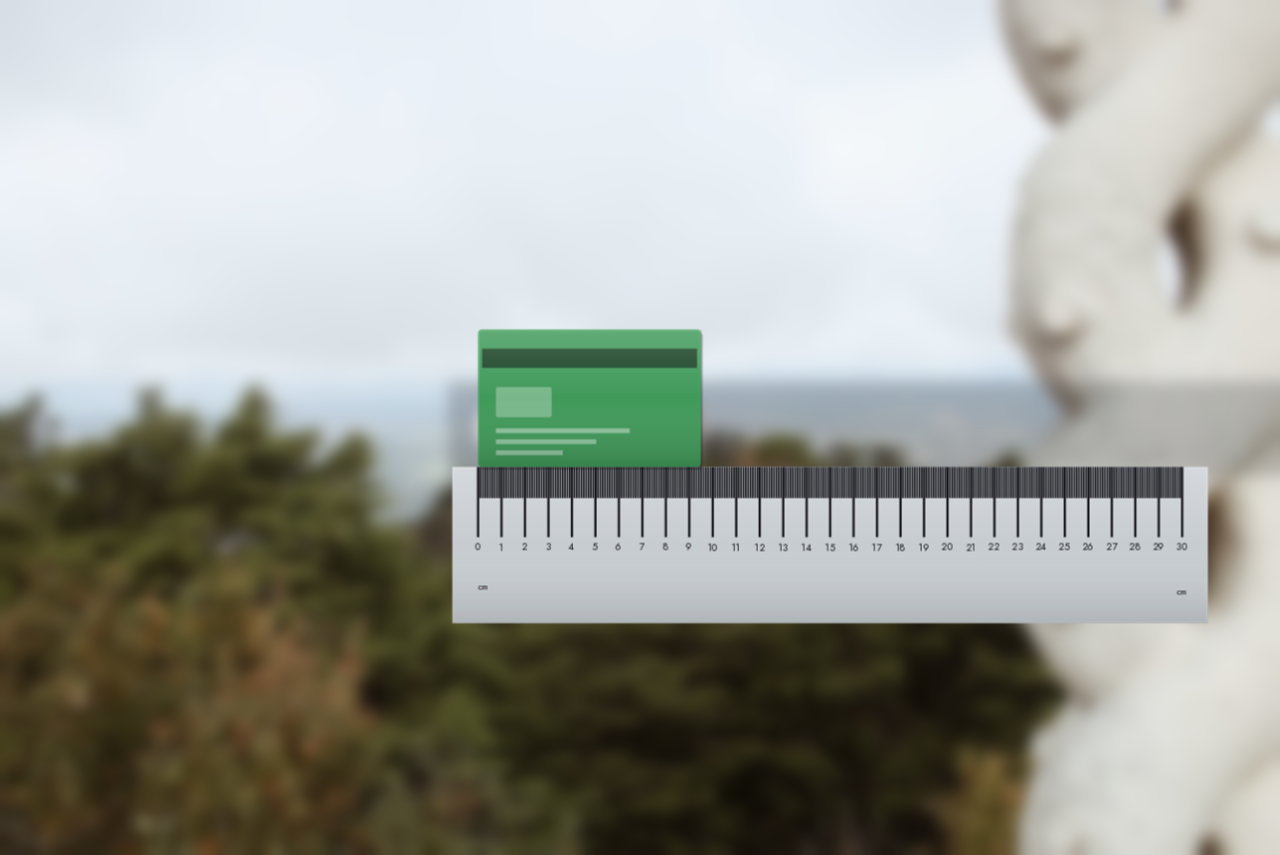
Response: 9.5 cm
